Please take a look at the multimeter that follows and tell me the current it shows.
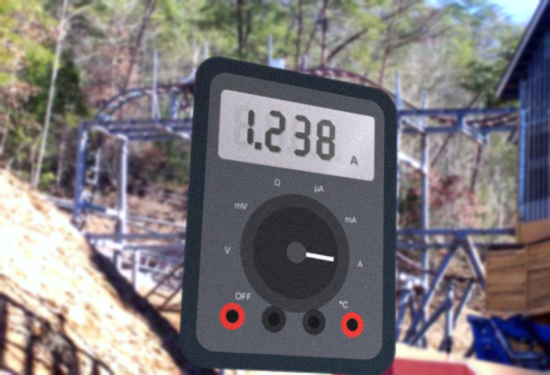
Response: 1.238 A
